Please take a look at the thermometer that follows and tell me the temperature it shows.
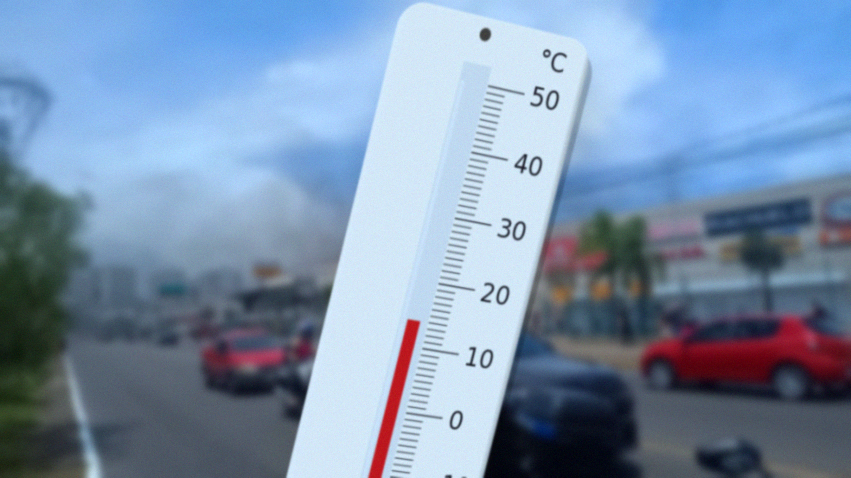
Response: 14 °C
